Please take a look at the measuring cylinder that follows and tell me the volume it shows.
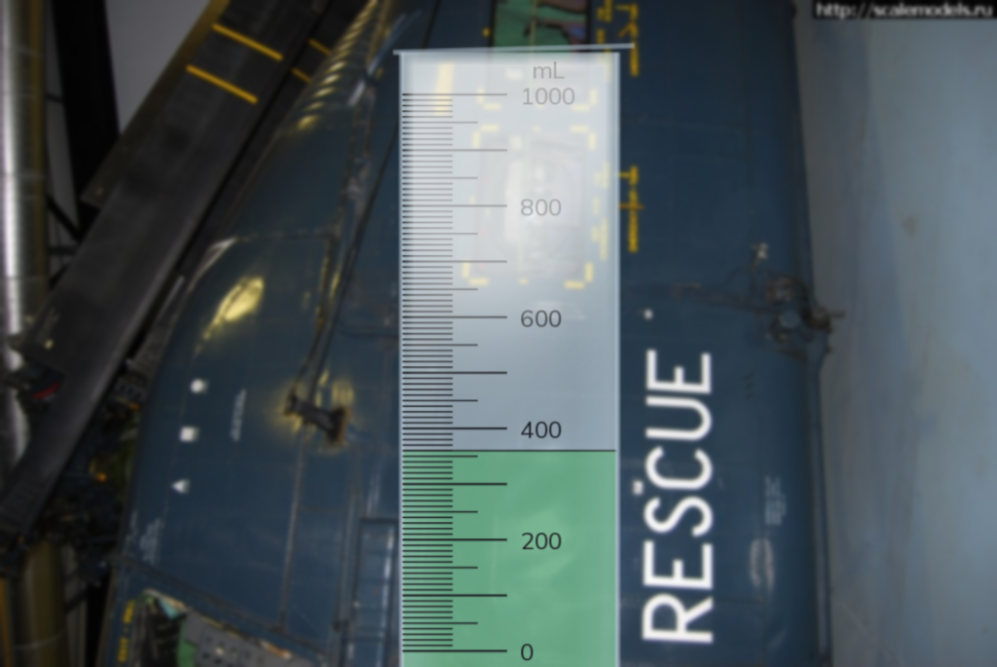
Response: 360 mL
